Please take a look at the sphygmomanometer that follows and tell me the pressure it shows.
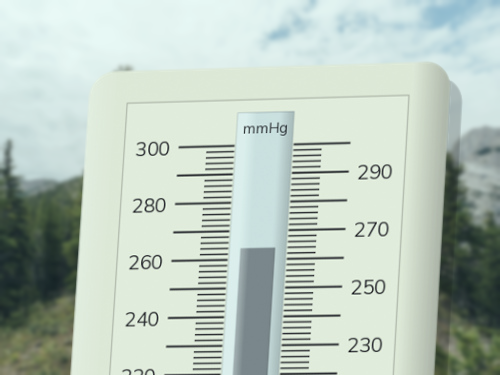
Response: 264 mmHg
